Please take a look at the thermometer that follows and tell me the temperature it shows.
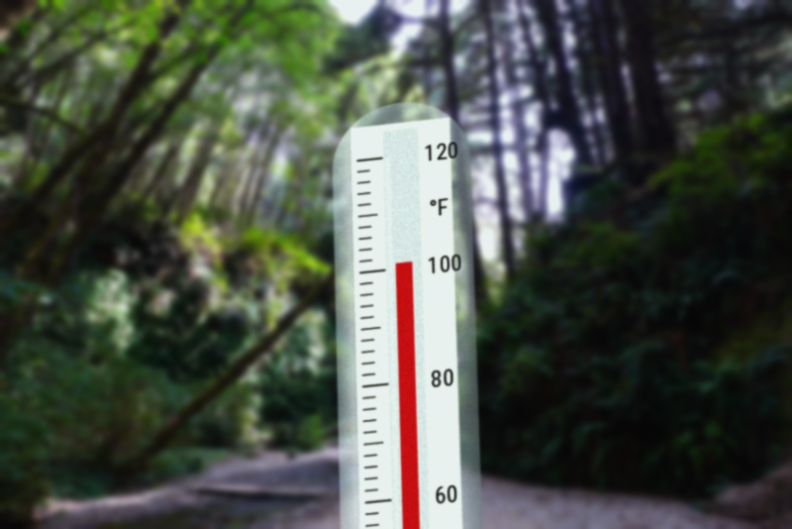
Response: 101 °F
